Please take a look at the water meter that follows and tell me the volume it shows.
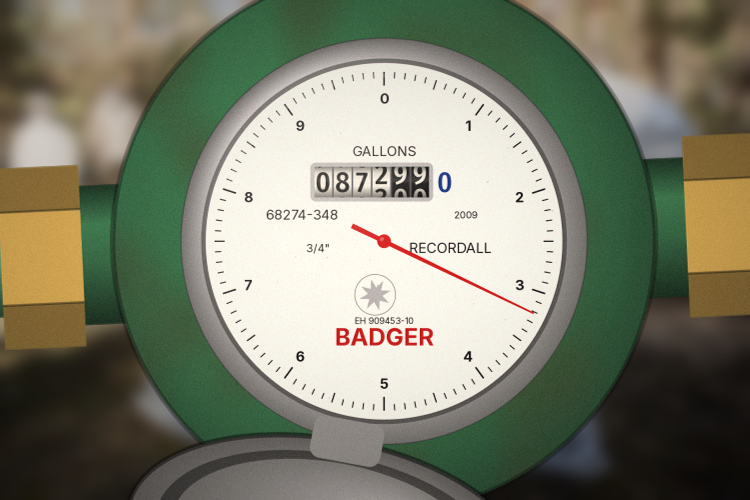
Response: 872993.2 gal
